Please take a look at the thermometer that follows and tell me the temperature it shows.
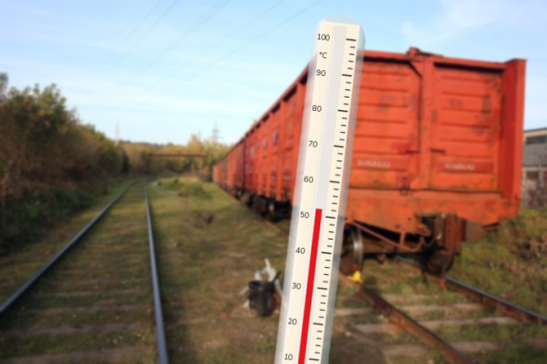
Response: 52 °C
